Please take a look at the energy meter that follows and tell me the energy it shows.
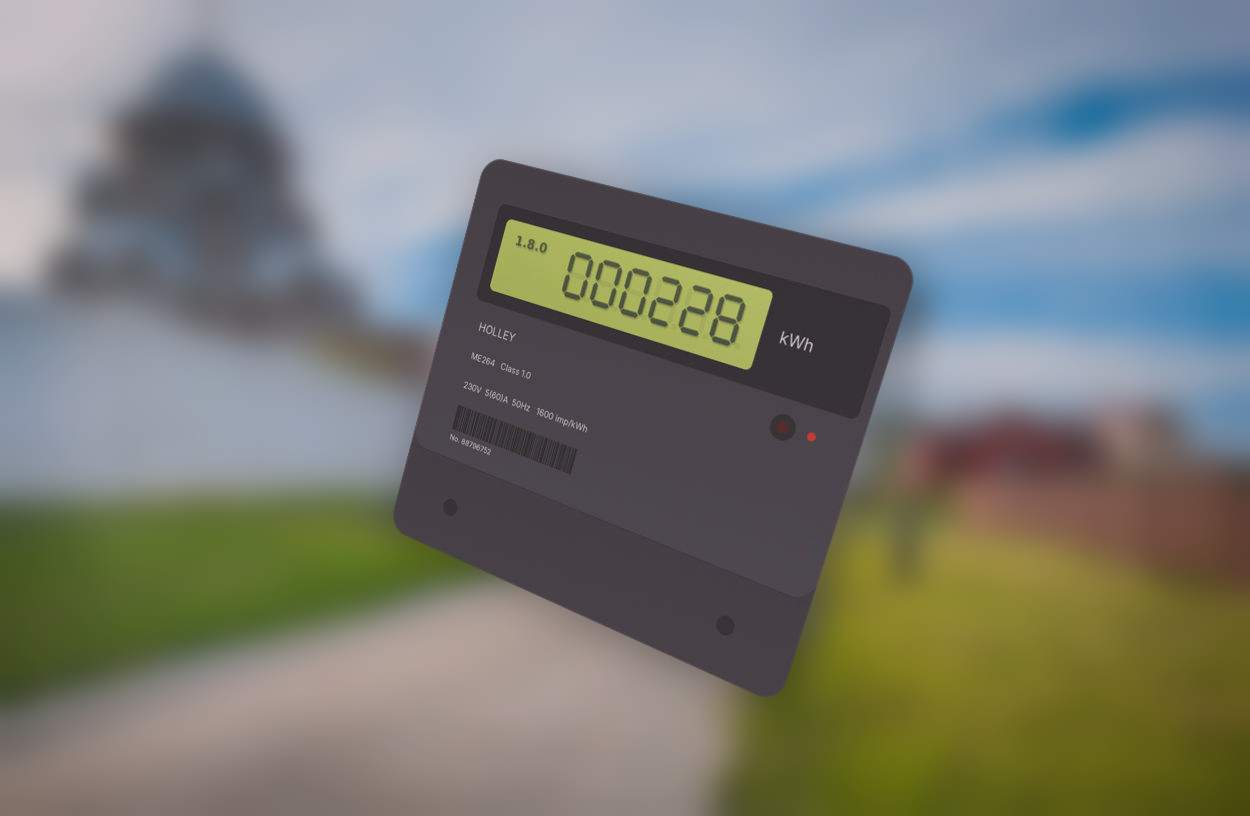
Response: 228 kWh
